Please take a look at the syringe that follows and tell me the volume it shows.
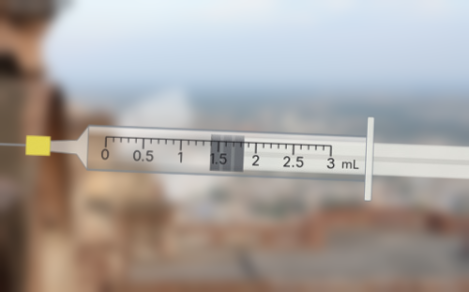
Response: 1.4 mL
